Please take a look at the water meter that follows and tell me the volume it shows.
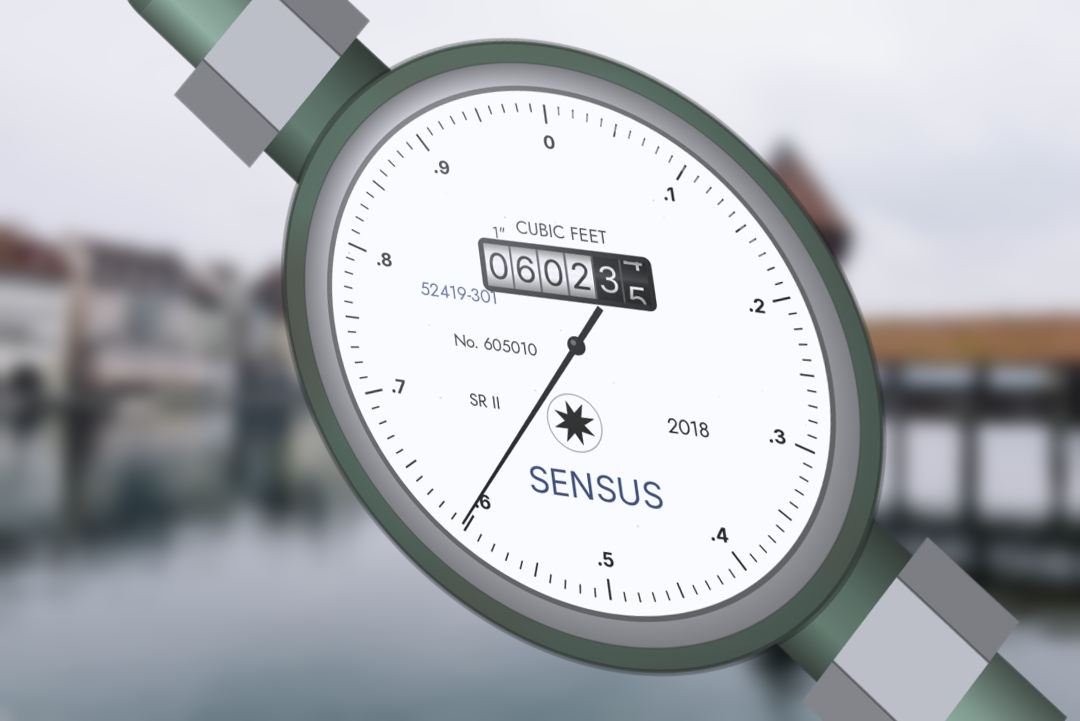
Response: 60234.60 ft³
